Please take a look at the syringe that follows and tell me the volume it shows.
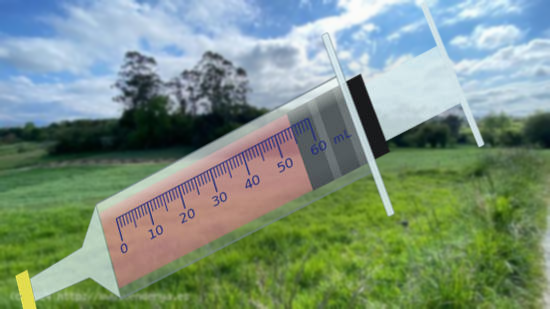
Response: 55 mL
